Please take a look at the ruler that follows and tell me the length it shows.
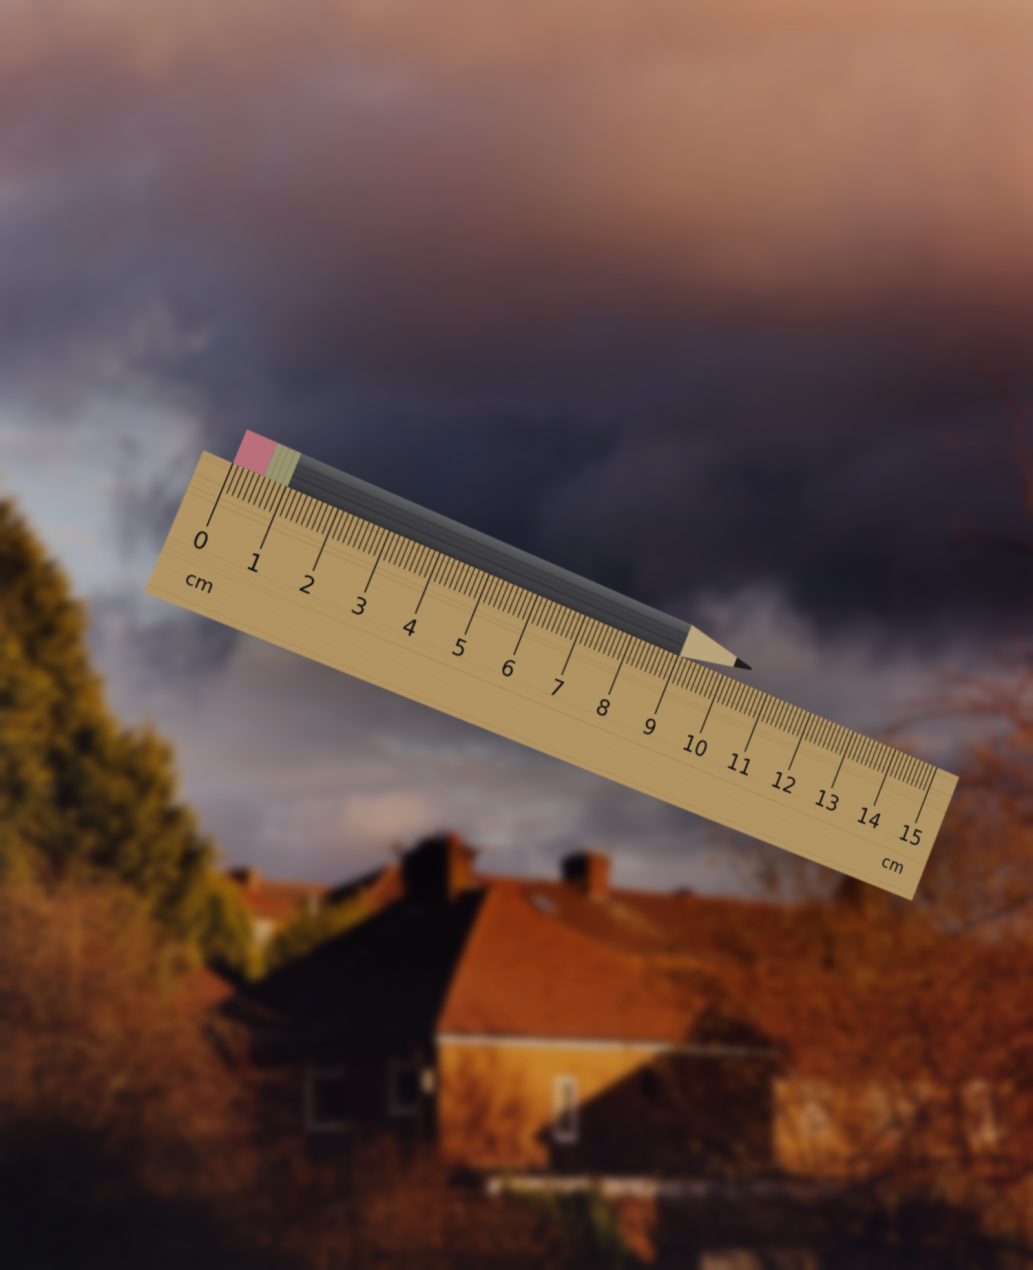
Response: 10.5 cm
